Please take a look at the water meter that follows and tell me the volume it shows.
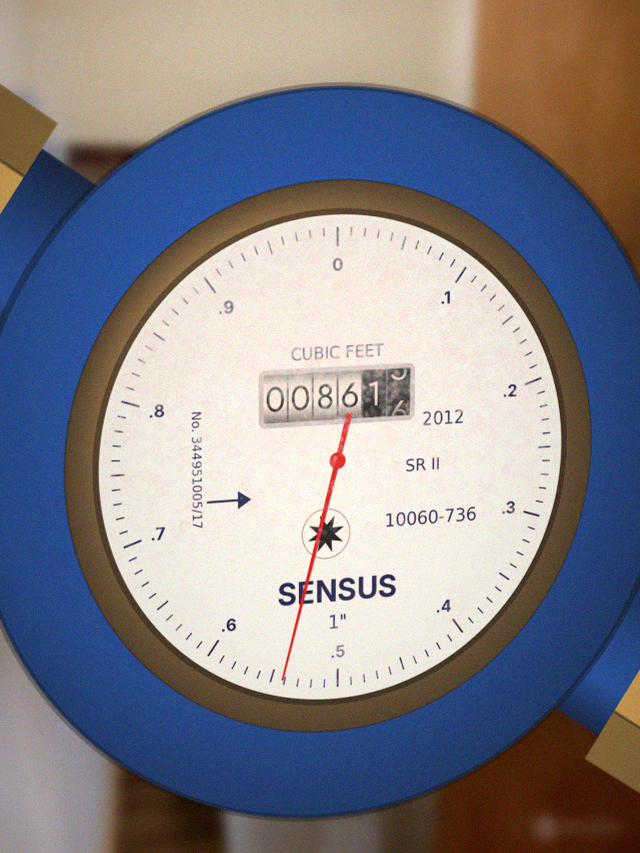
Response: 8615.54 ft³
